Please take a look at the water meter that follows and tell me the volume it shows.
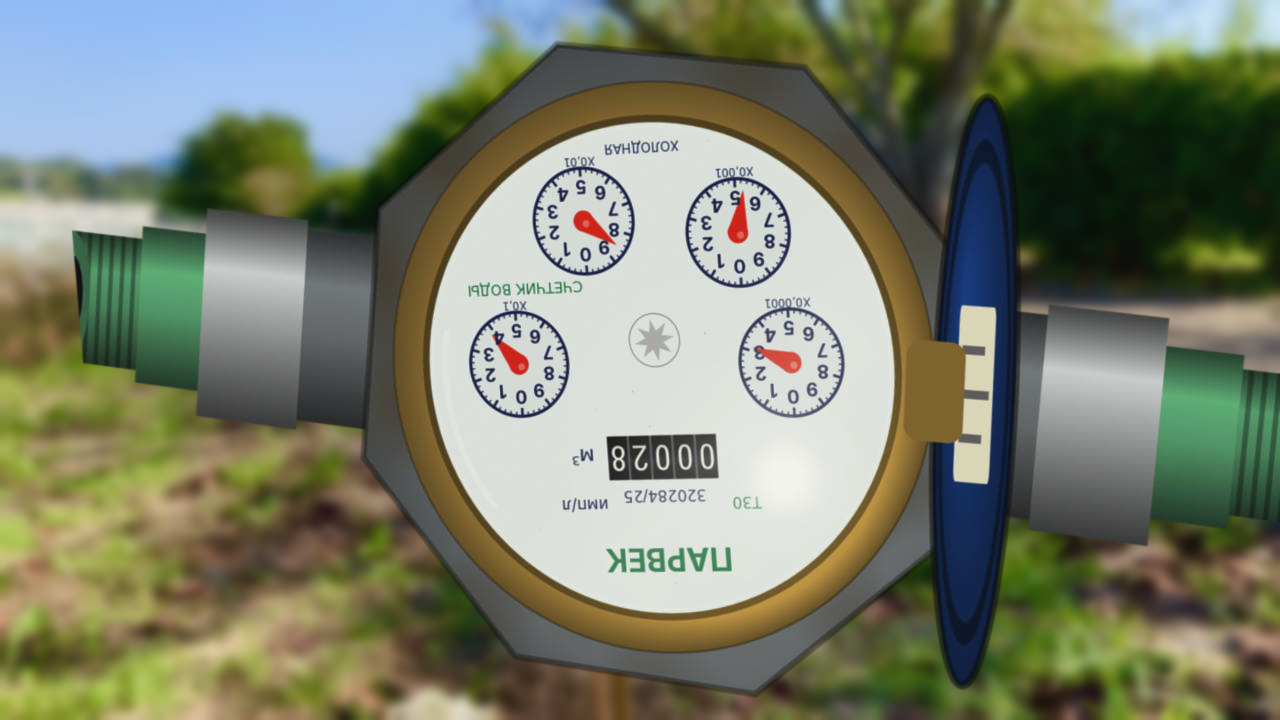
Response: 28.3853 m³
